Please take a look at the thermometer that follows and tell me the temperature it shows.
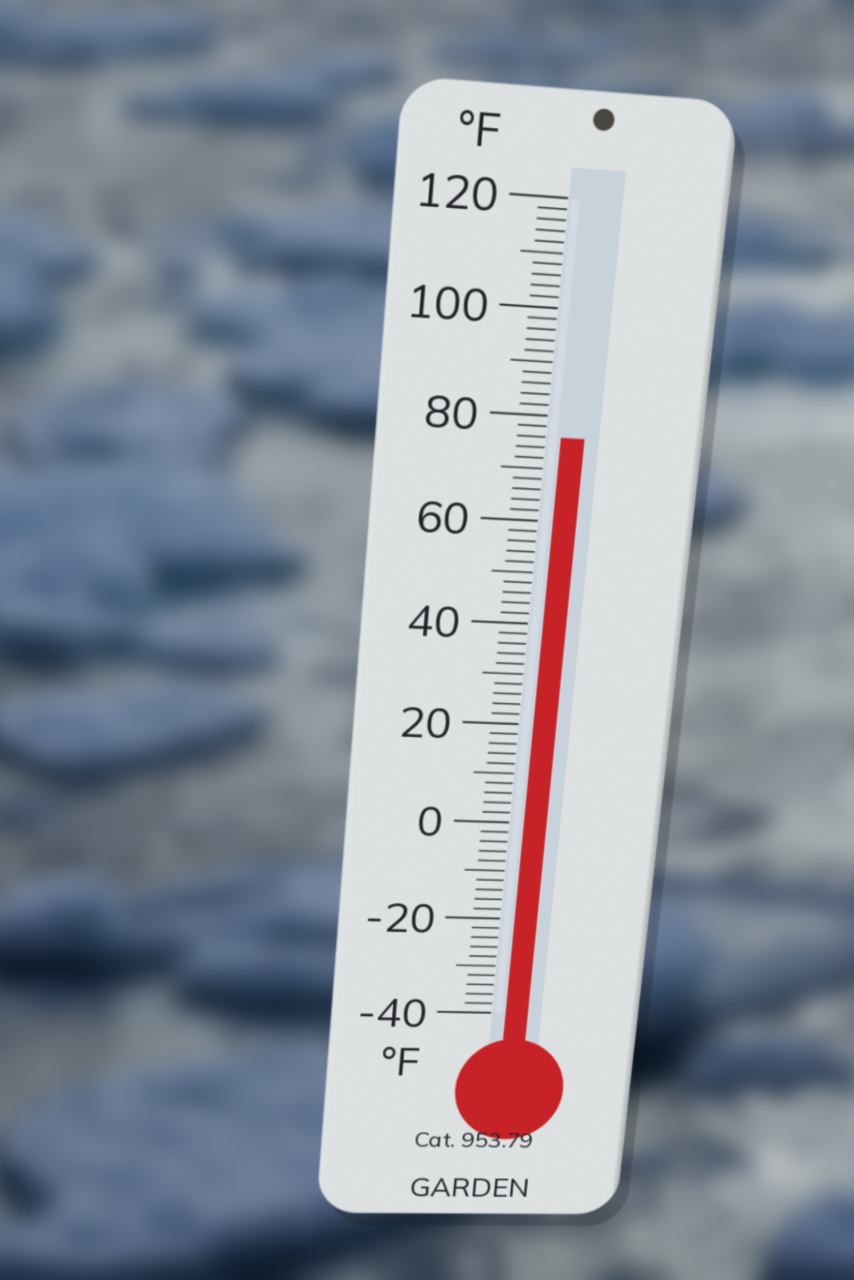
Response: 76 °F
